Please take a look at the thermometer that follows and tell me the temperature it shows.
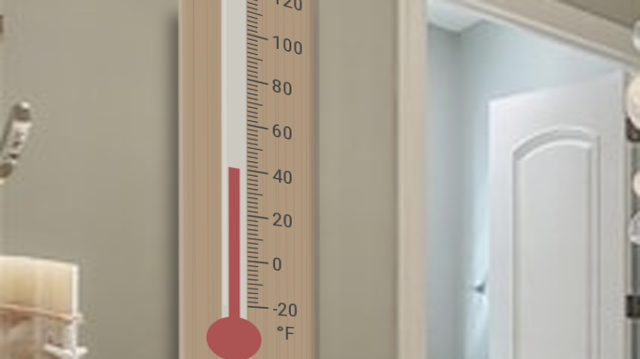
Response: 40 °F
